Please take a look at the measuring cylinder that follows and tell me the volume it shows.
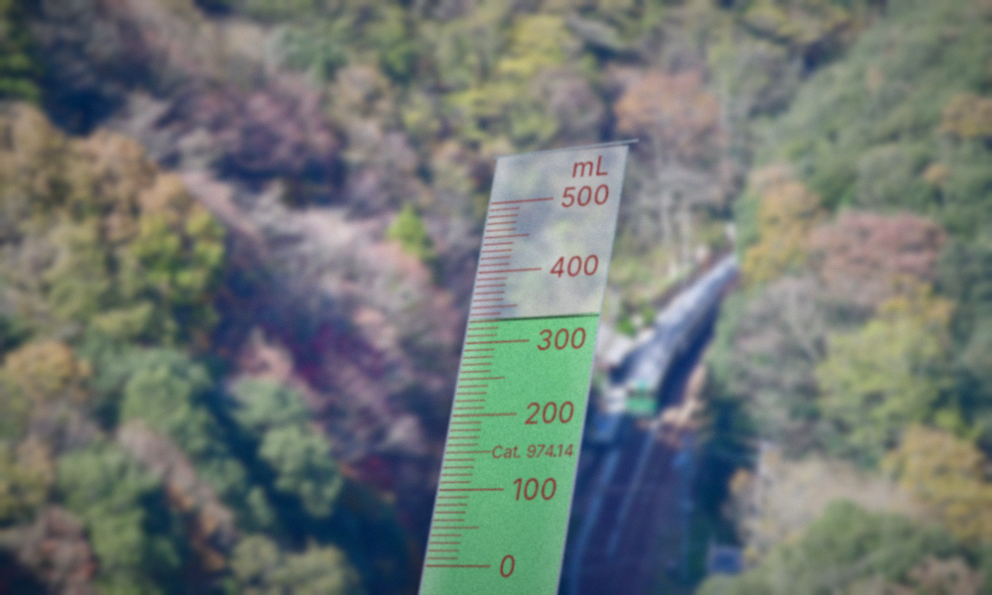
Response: 330 mL
